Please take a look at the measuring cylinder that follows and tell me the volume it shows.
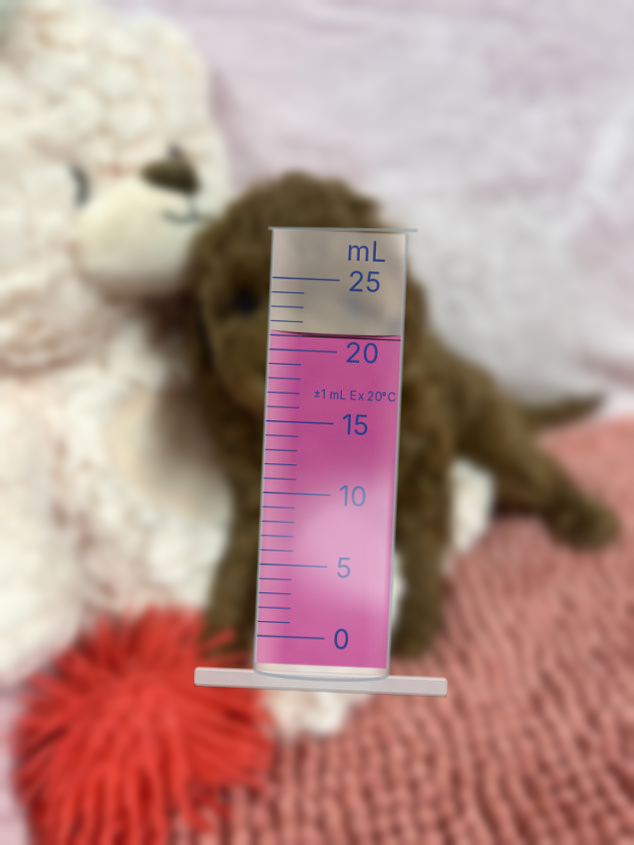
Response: 21 mL
